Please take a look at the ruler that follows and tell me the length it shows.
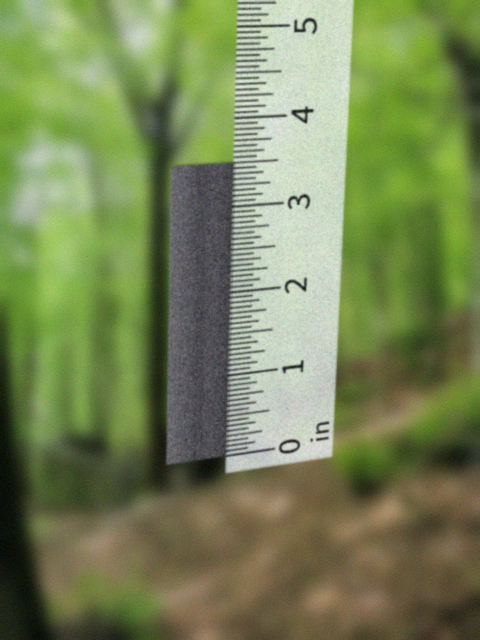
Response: 3.5 in
